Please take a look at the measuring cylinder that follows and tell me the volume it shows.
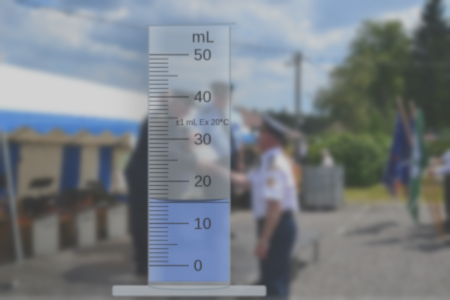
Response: 15 mL
